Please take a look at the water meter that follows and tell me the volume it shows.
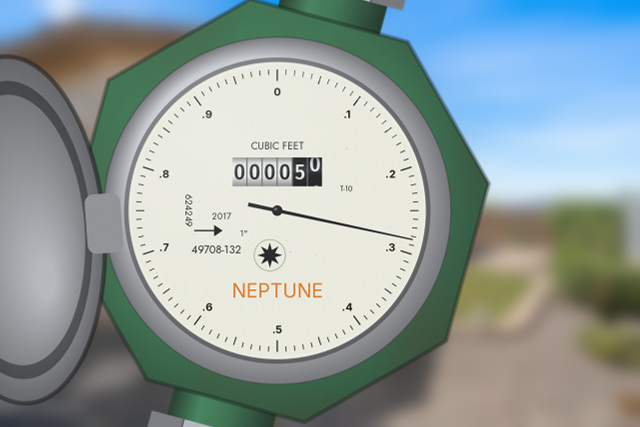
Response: 50.28 ft³
